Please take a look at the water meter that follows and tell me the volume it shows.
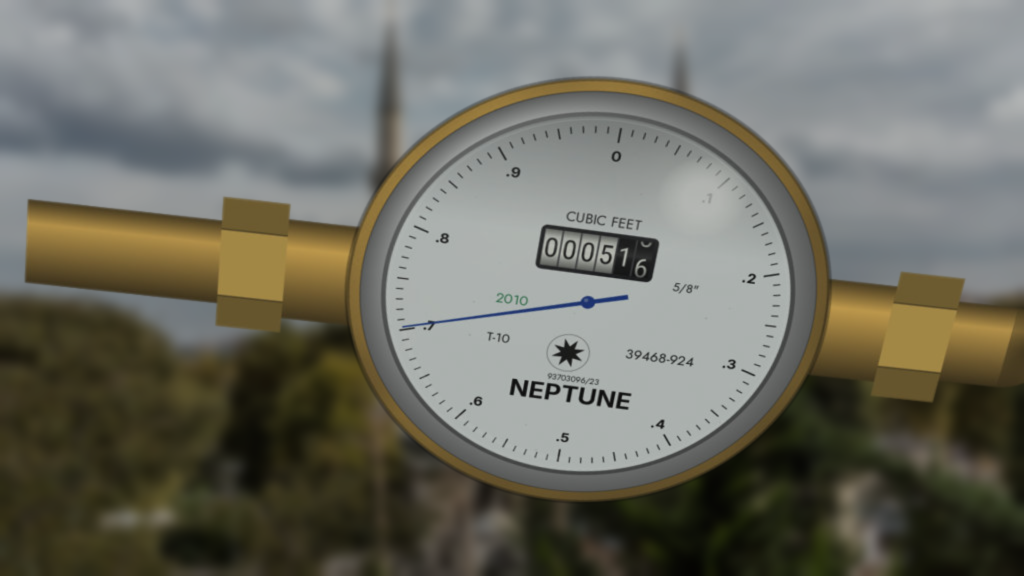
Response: 515.70 ft³
